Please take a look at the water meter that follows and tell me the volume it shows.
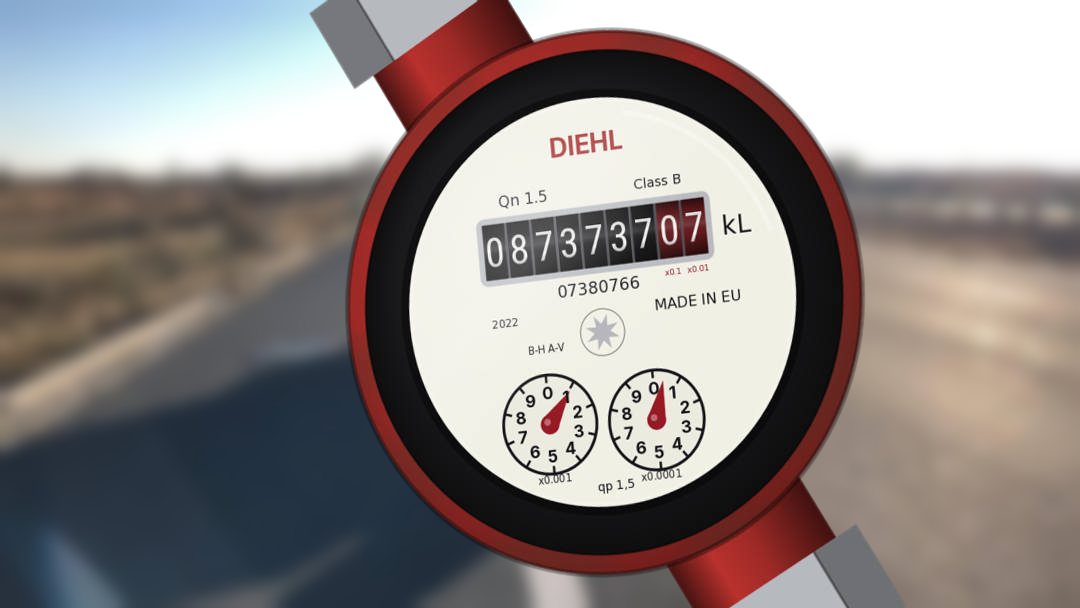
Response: 873737.0710 kL
